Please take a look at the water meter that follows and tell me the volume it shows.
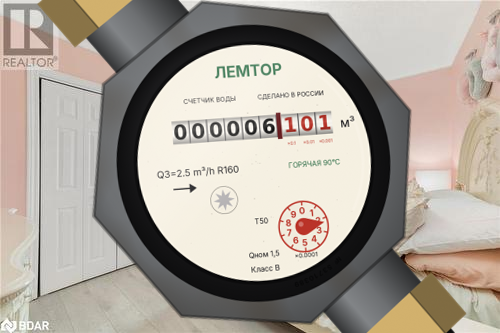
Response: 6.1012 m³
